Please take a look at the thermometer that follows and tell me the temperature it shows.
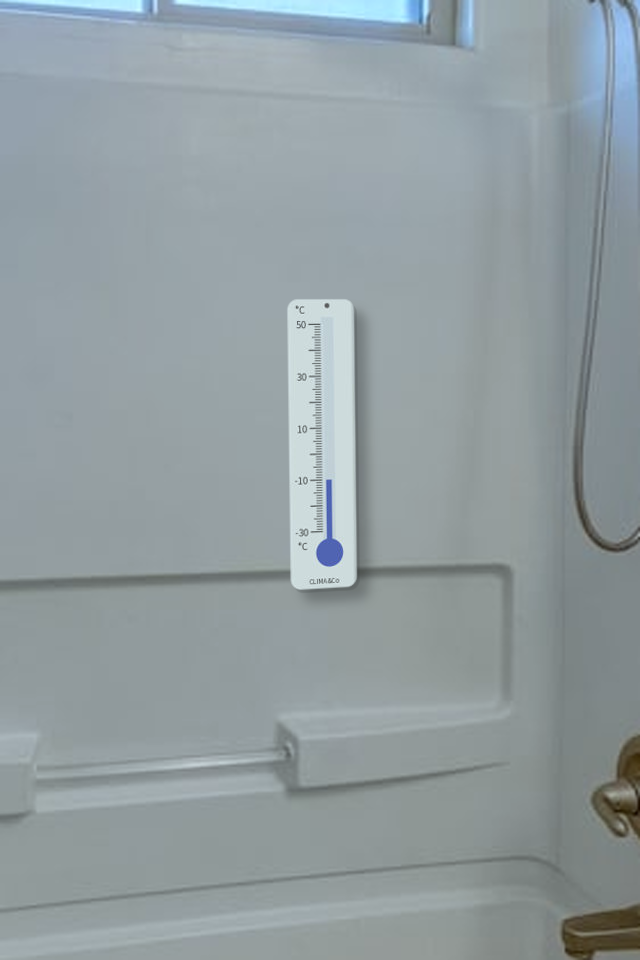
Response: -10 °C
